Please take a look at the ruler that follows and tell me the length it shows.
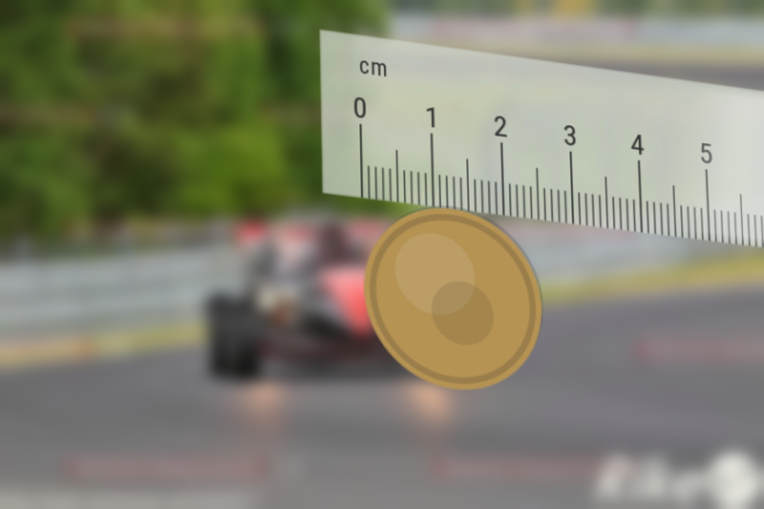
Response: 2.5 cm
